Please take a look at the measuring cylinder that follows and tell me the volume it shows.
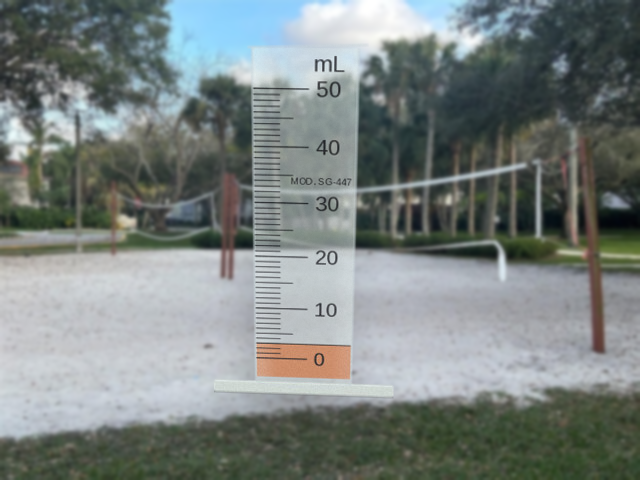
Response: 3 mL
